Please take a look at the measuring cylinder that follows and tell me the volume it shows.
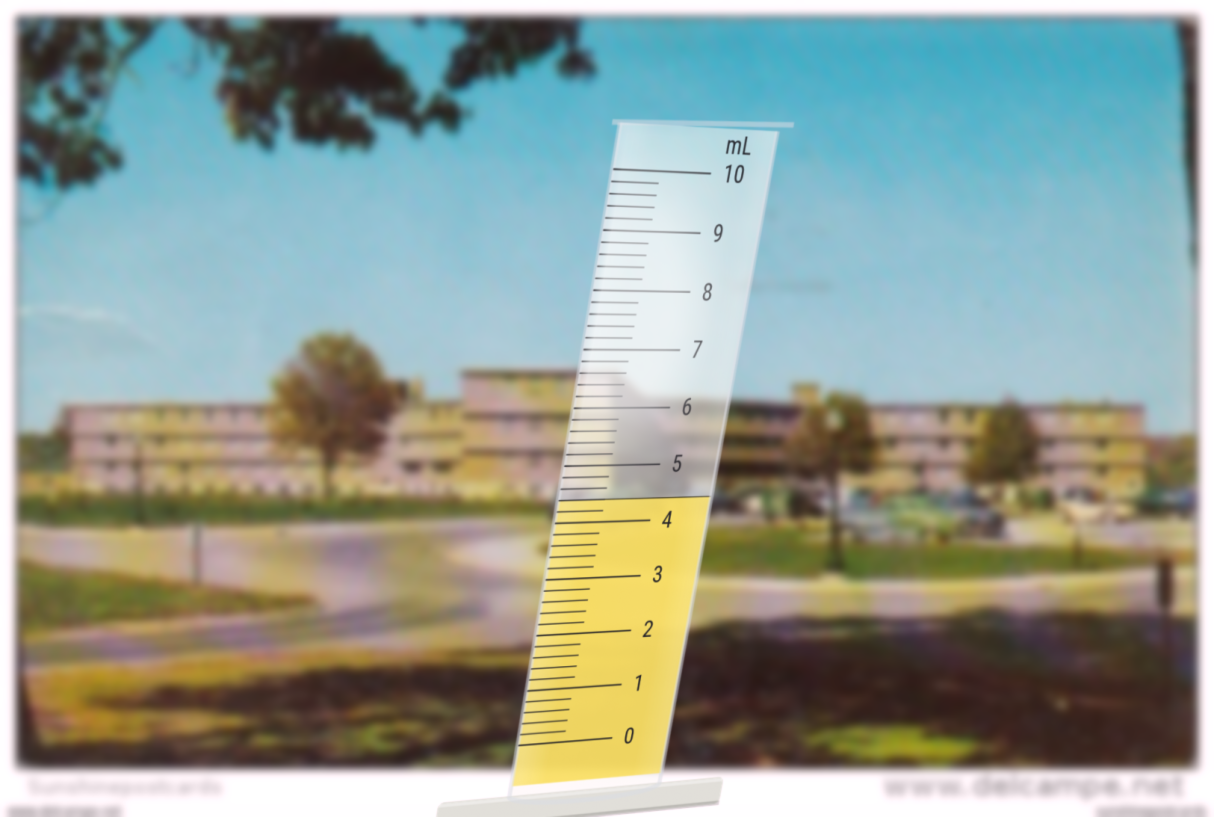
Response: 4.4 mL
